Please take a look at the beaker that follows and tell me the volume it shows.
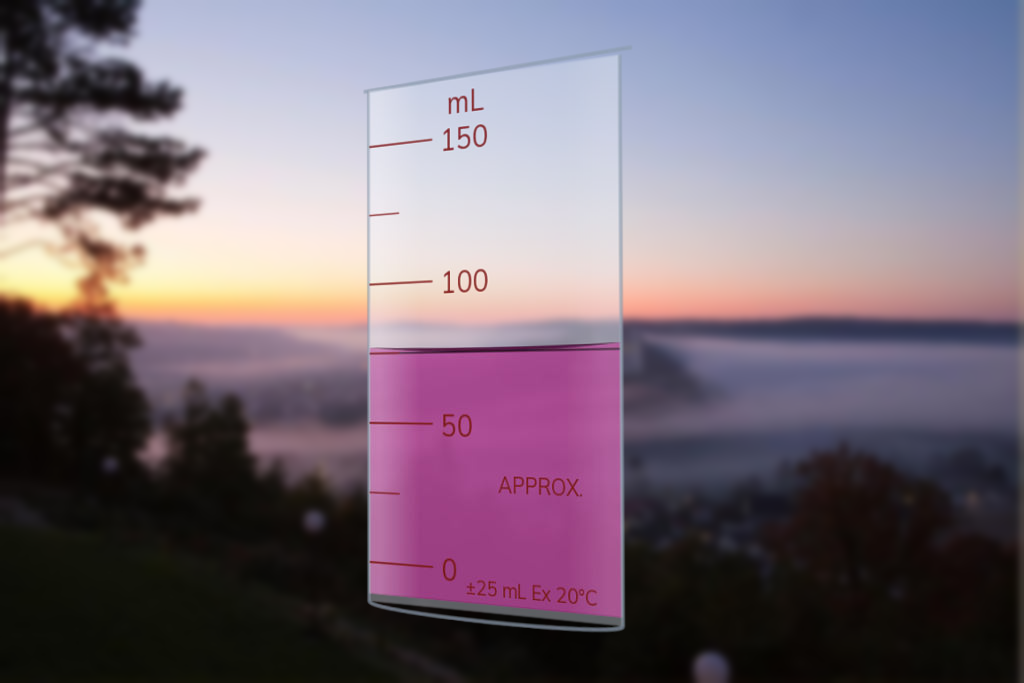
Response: 75 mL
